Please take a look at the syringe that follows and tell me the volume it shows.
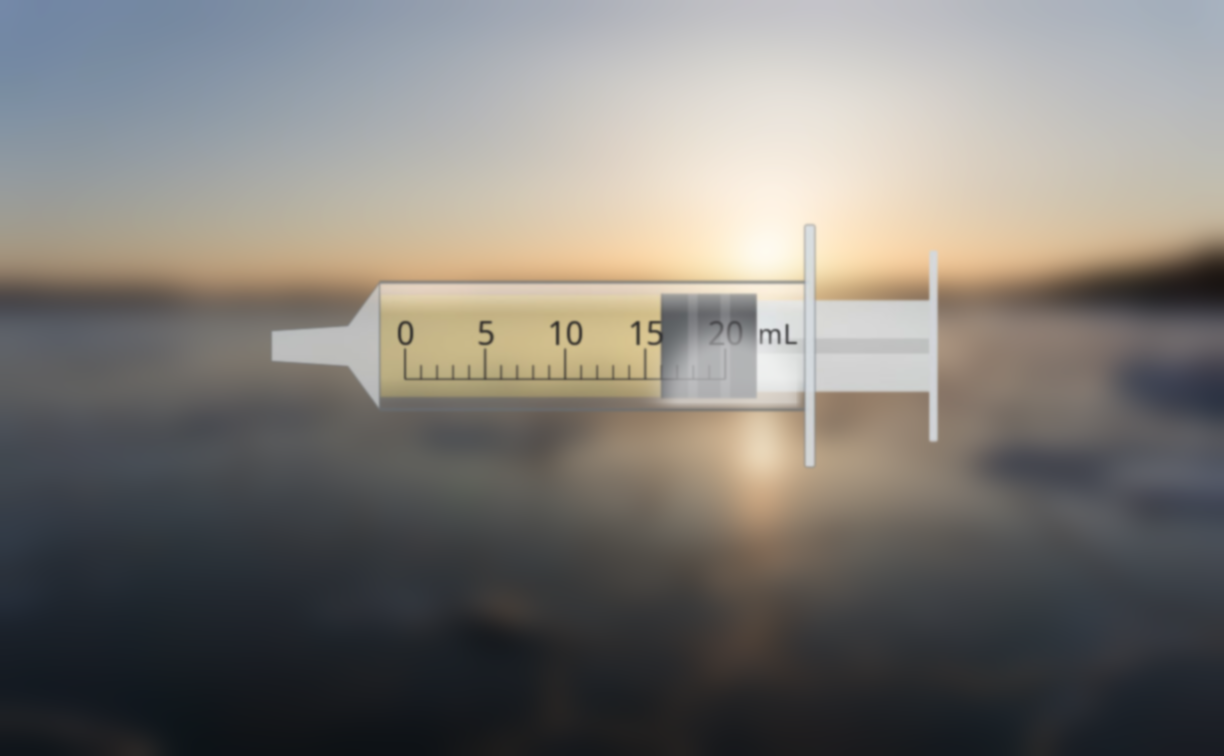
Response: 16 mL
